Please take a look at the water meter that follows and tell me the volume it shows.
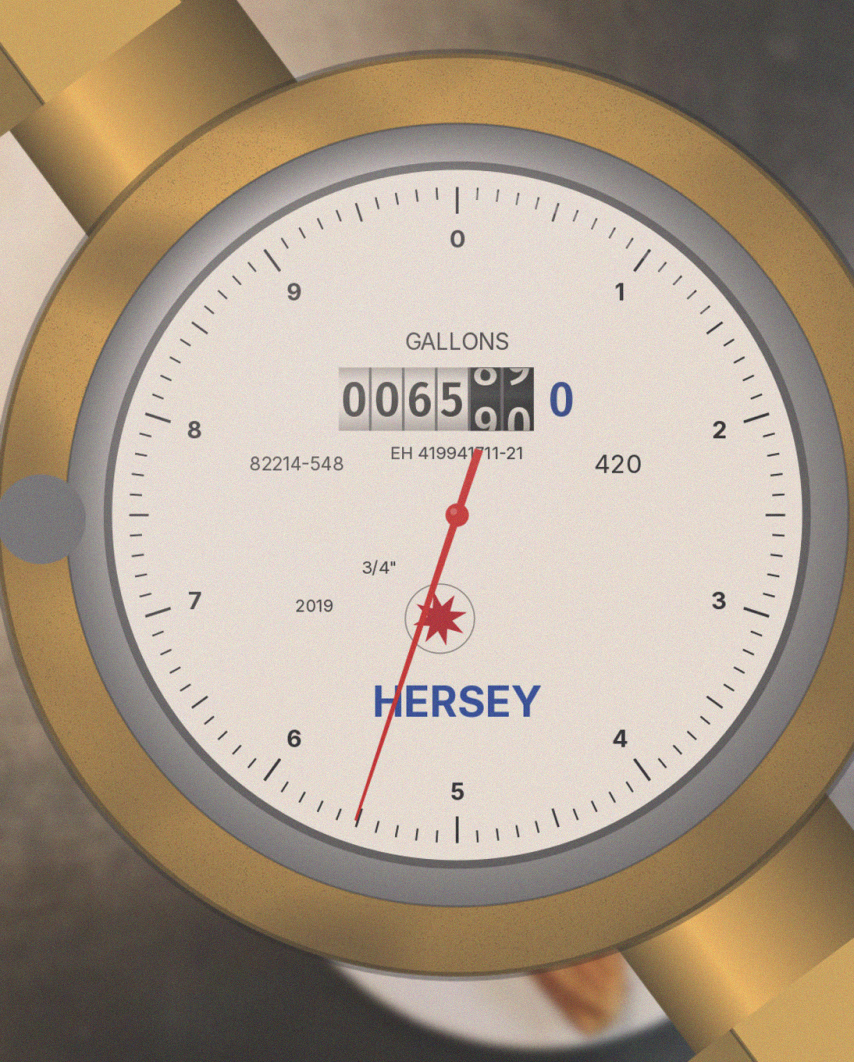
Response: 65895.5 gal
